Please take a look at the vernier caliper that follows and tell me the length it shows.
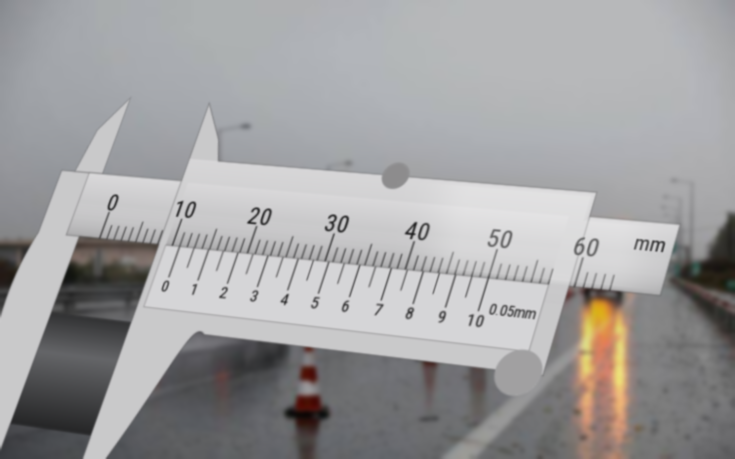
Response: 11.0 mm
